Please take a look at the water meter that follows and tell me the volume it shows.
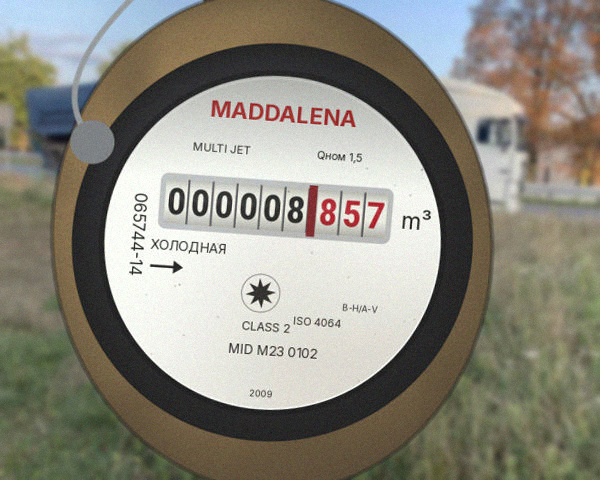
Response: 8.857 m³
